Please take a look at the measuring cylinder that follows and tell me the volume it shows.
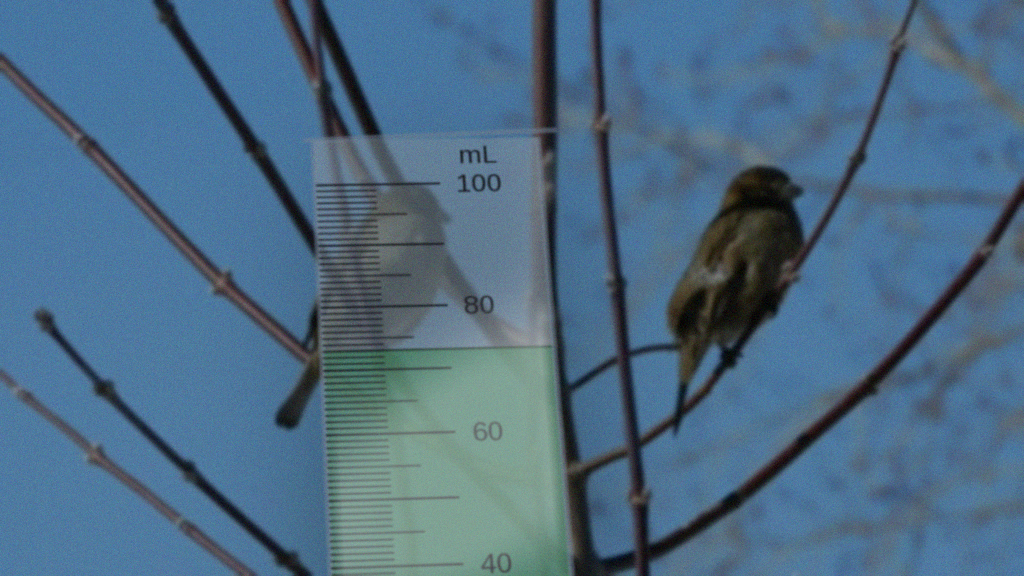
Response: 73 mL
